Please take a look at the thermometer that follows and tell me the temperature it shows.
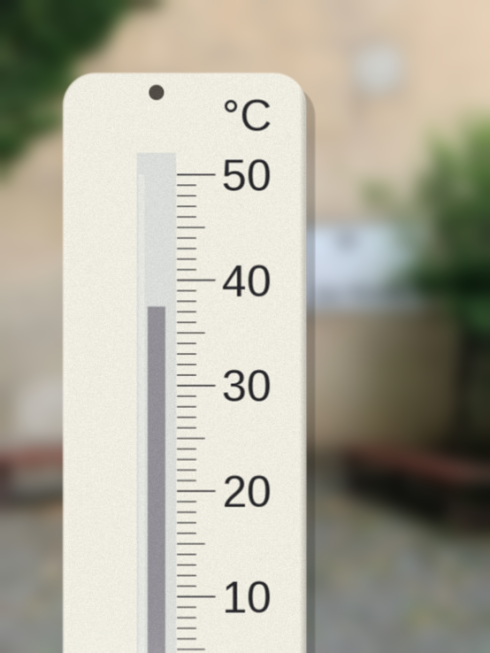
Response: 37.5 °C
